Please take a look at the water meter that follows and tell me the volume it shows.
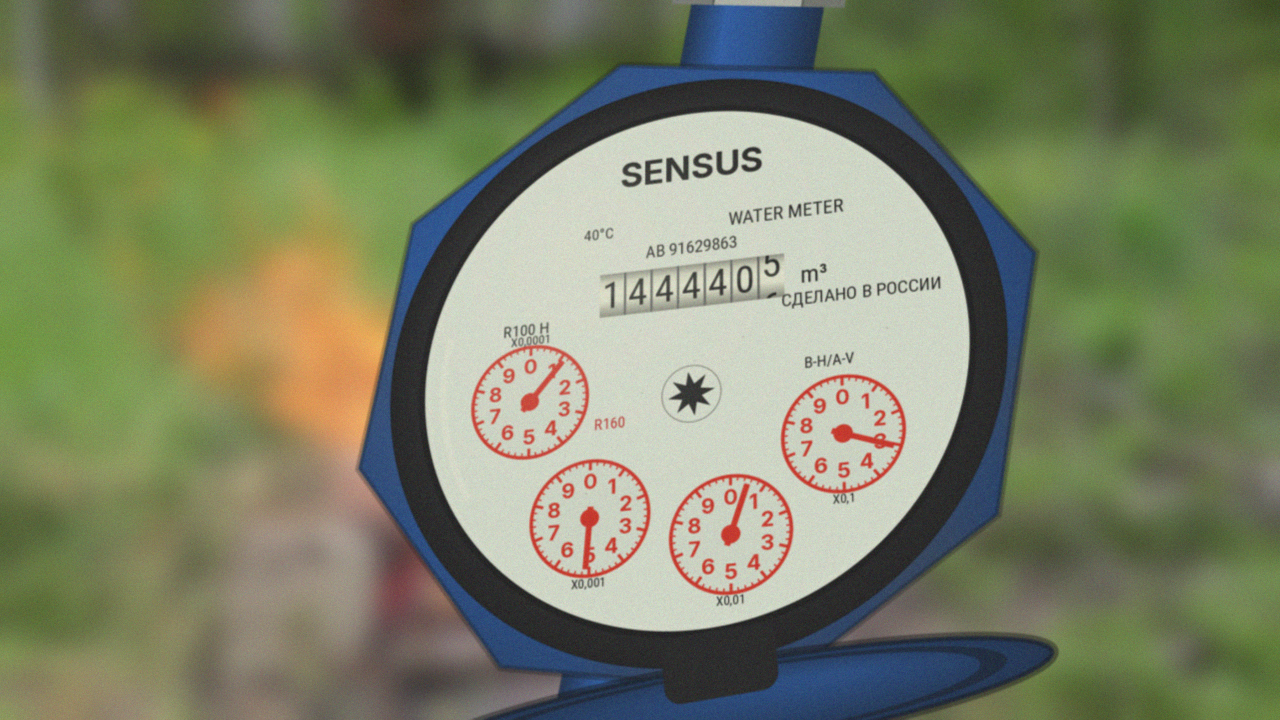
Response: 1444405.3051 m³
